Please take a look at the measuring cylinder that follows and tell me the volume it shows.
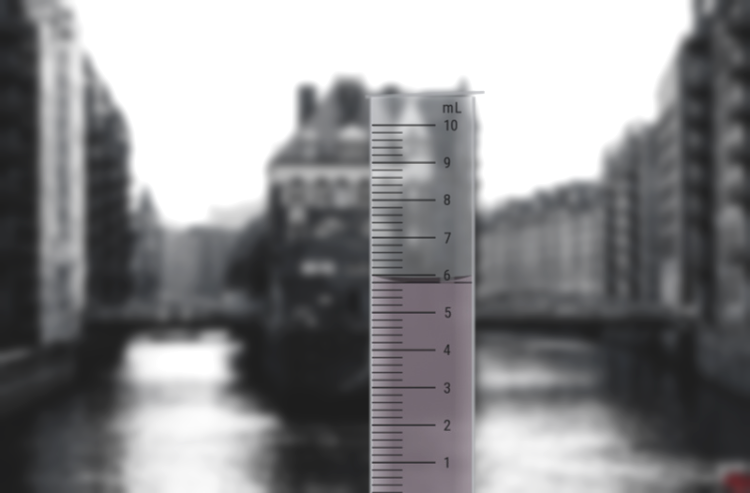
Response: 5.8 mL
